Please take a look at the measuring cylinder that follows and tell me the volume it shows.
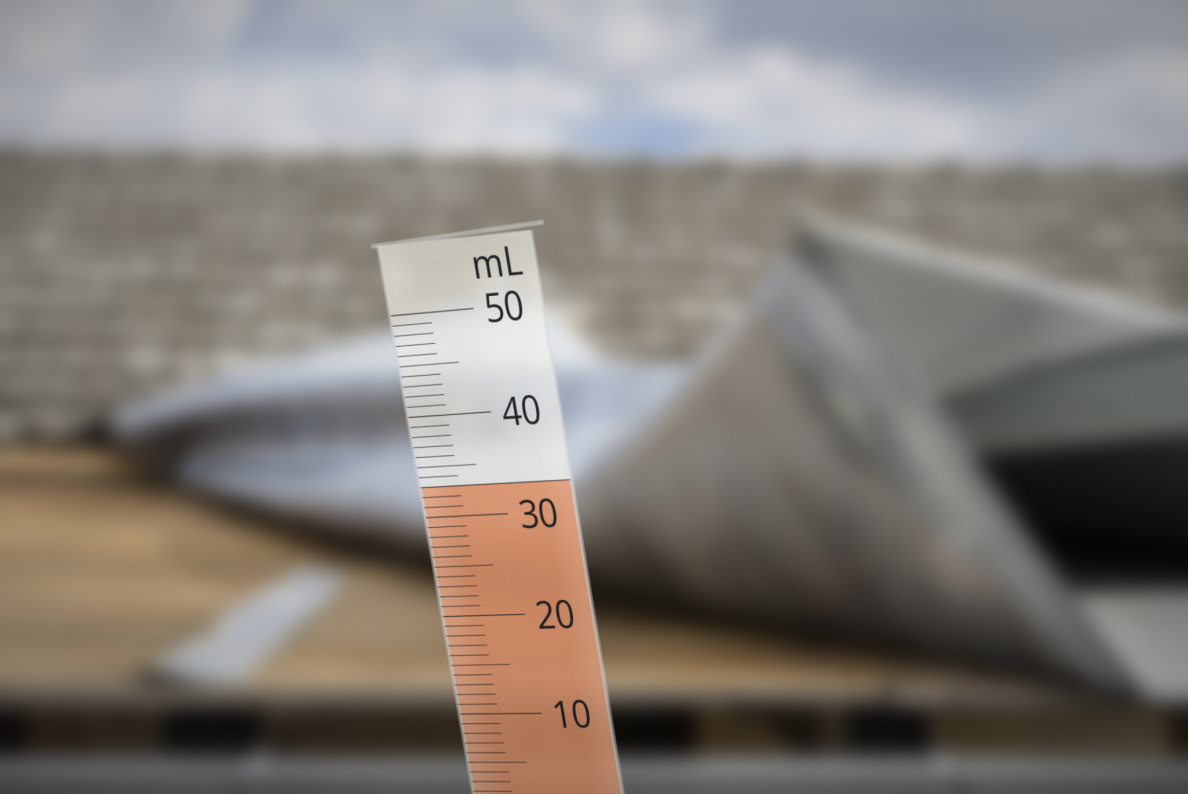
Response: 33 mL
